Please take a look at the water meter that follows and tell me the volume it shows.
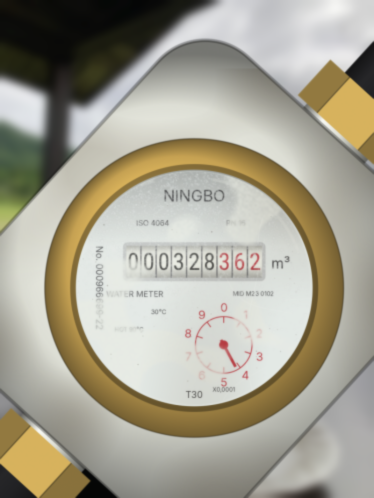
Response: 328.3624 m³
